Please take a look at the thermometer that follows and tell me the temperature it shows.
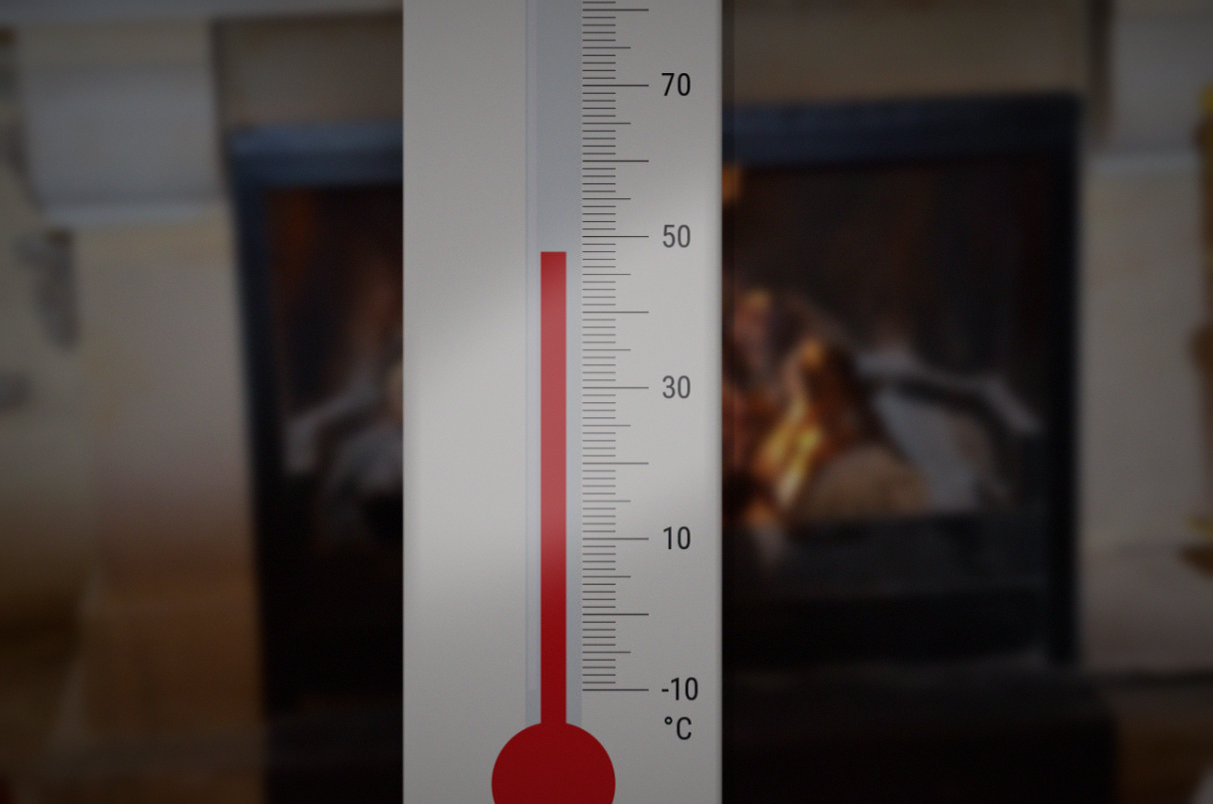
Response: 48 °C
